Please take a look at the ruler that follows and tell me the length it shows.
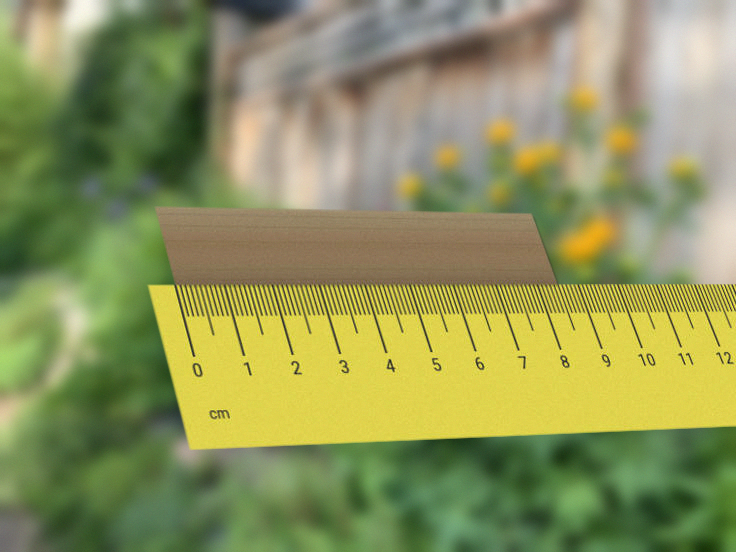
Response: 8.5 cm
